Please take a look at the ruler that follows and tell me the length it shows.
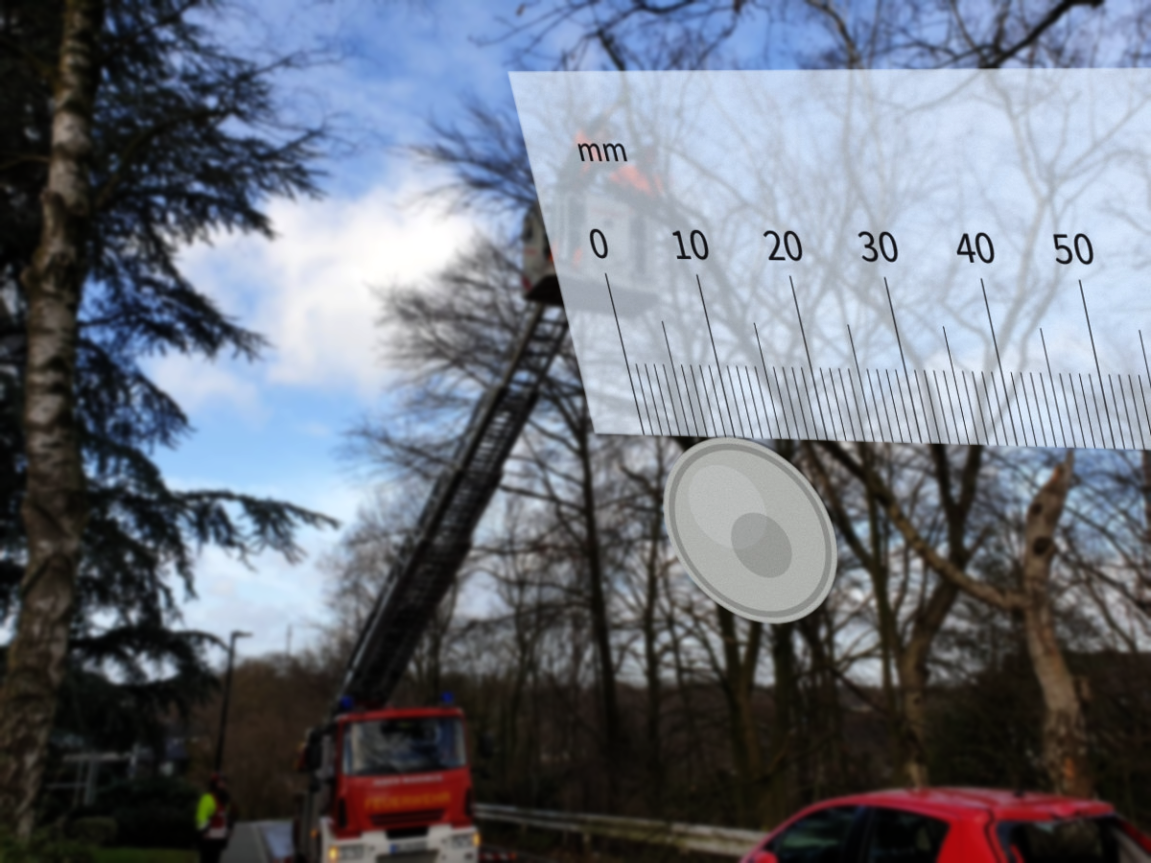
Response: 18.5 mm
